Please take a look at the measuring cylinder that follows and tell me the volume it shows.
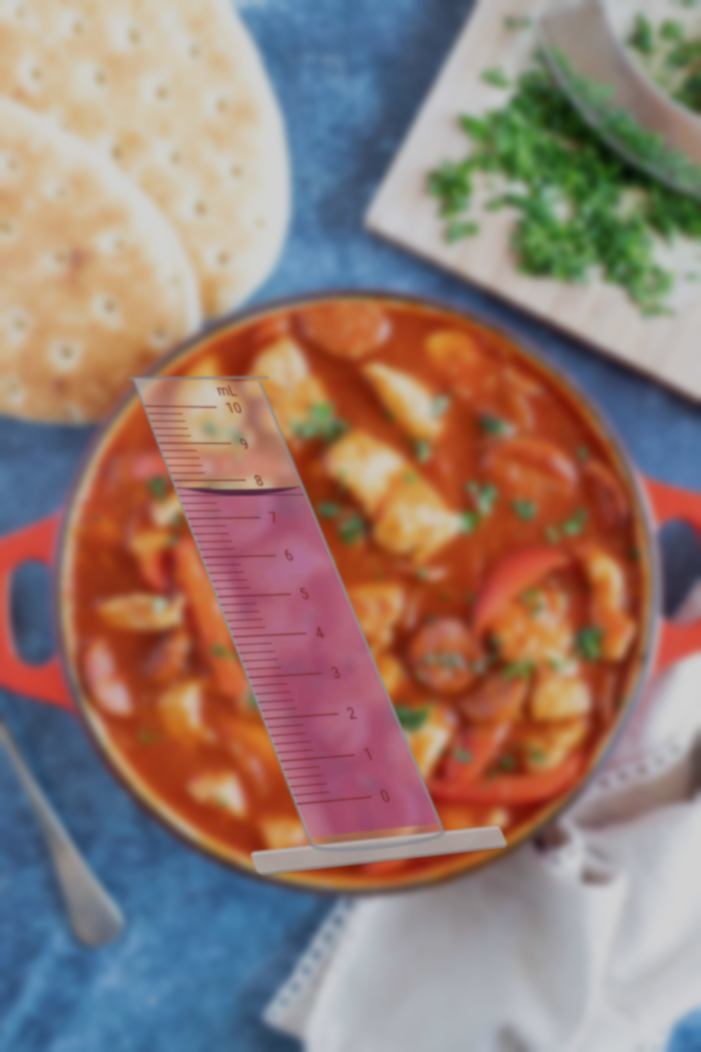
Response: 7.6 mL
